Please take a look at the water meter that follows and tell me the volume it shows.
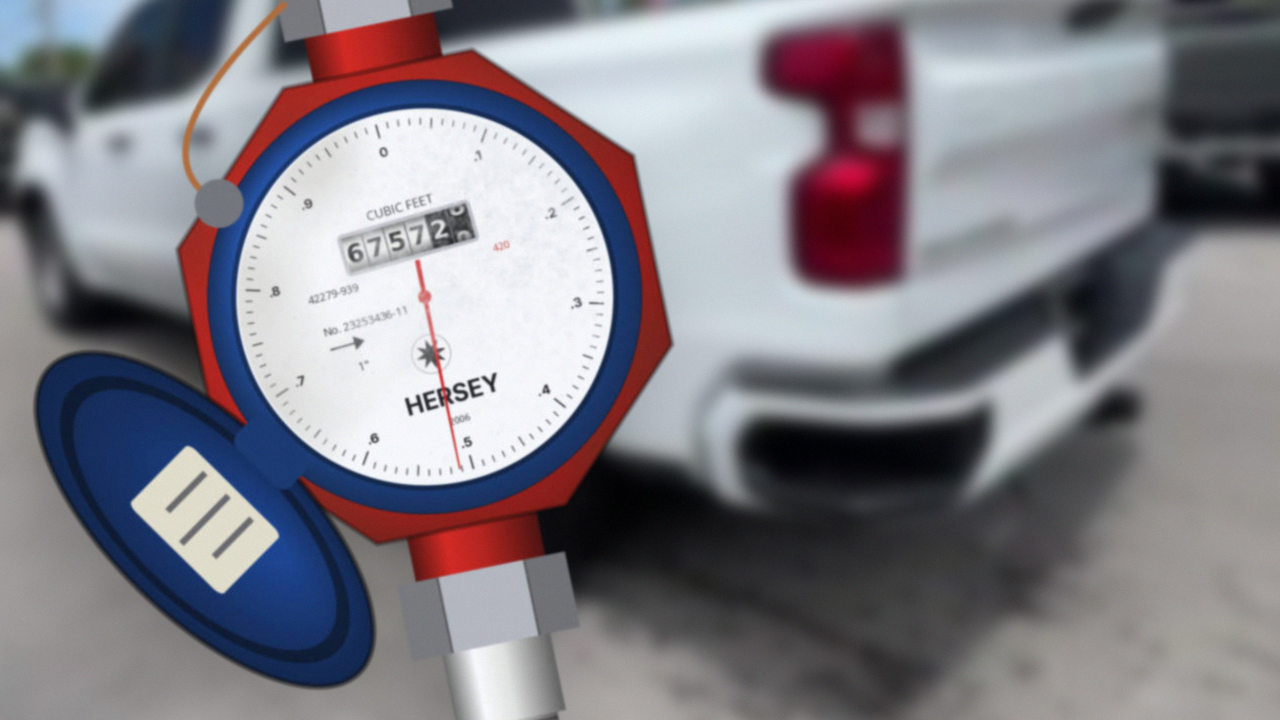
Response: 675728.51 ft³
